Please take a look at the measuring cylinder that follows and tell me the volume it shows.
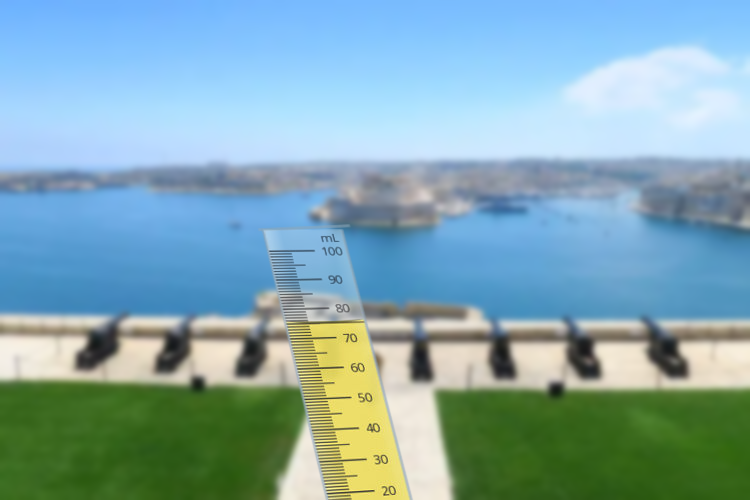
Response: 75 mL
